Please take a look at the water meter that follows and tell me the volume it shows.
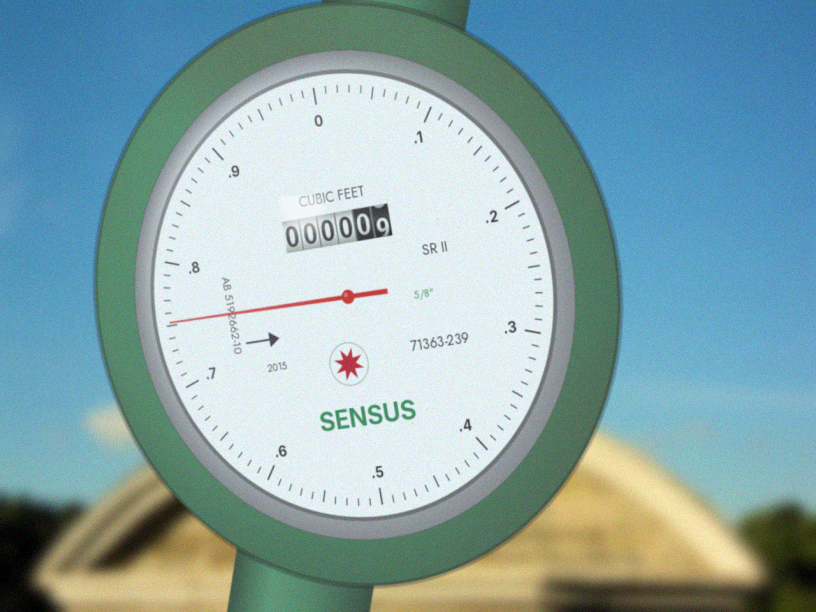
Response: 8.75 ft³
